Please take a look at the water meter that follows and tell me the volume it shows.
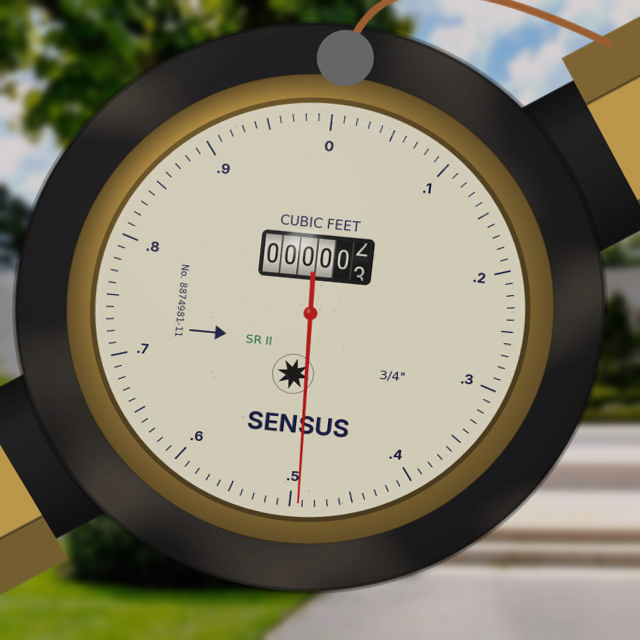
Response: 2.49 ft³
